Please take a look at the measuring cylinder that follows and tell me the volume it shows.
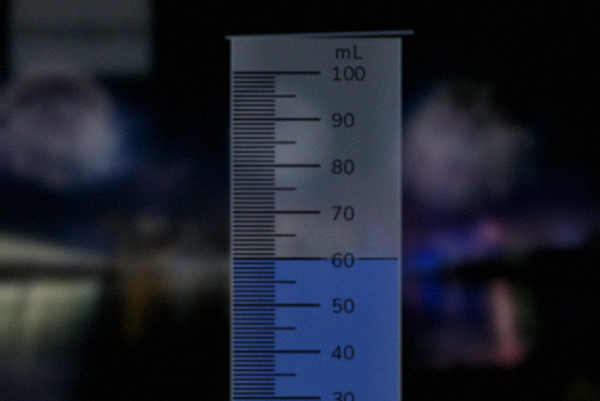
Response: 60 mL
